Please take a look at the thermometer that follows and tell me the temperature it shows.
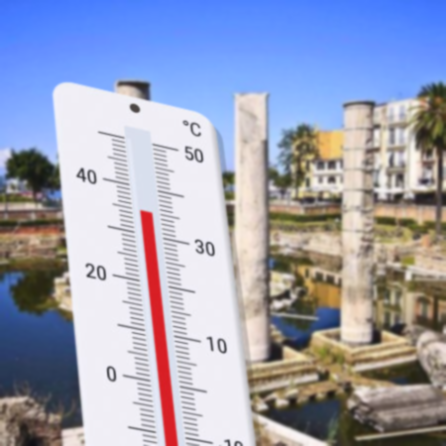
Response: 35 °C
